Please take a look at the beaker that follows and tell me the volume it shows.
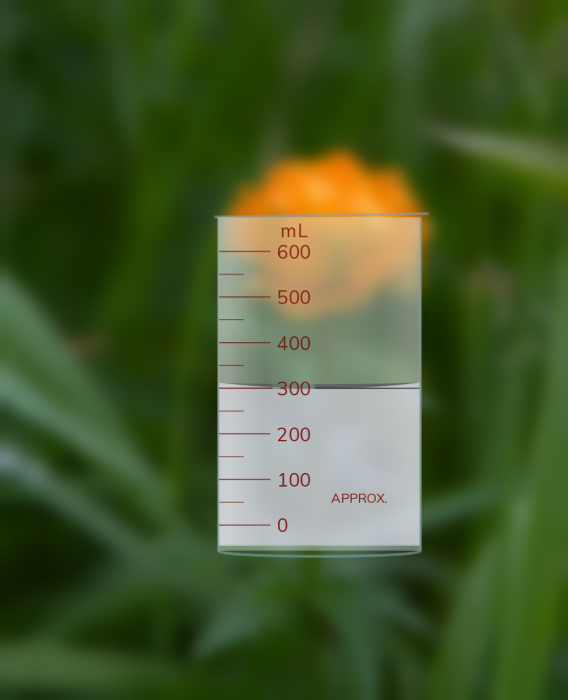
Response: 300 mL
